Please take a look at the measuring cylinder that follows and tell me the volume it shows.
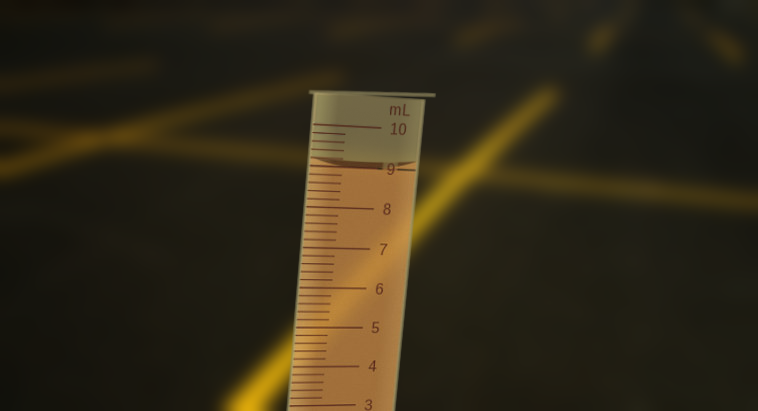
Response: 9 mL
